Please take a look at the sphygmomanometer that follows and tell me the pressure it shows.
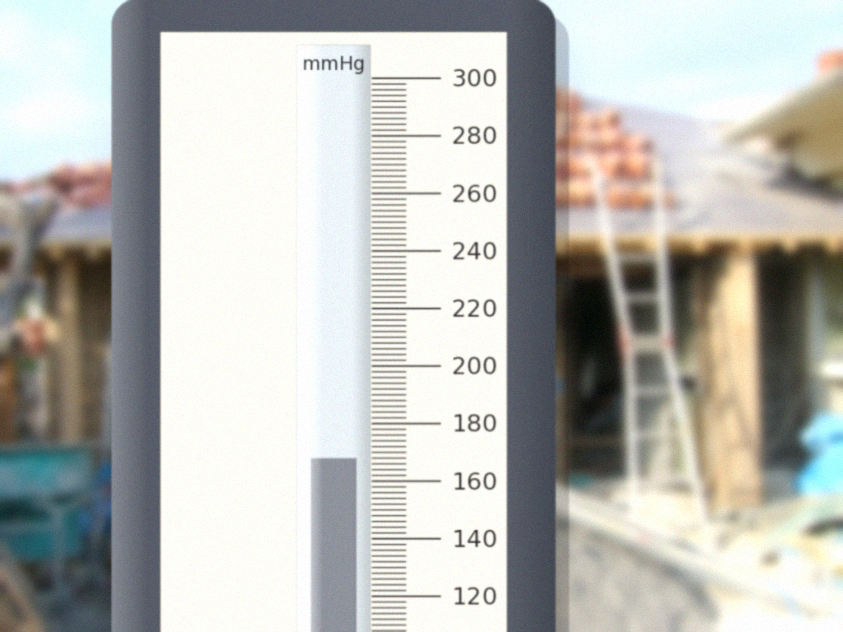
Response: 168 mmHg
